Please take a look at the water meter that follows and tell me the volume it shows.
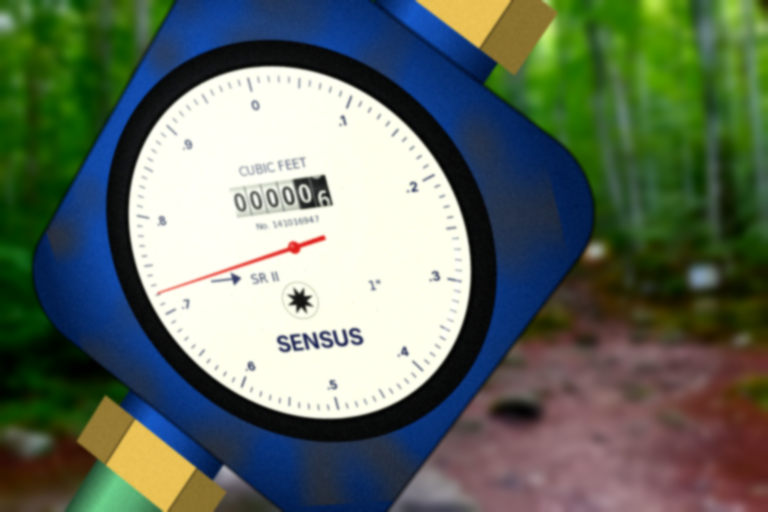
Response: 5.72 ft³
